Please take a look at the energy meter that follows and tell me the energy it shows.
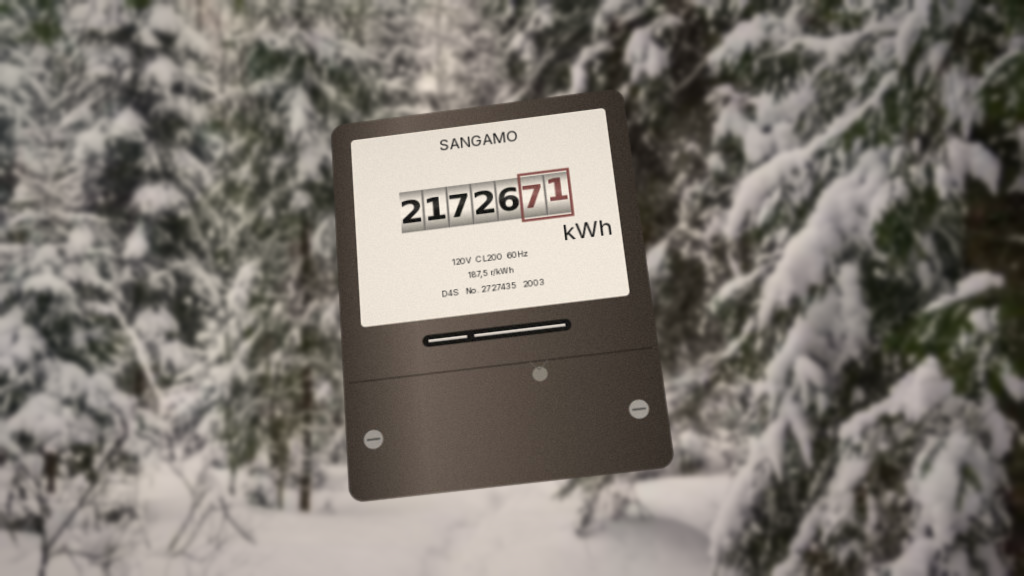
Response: 21726.71 kWh
